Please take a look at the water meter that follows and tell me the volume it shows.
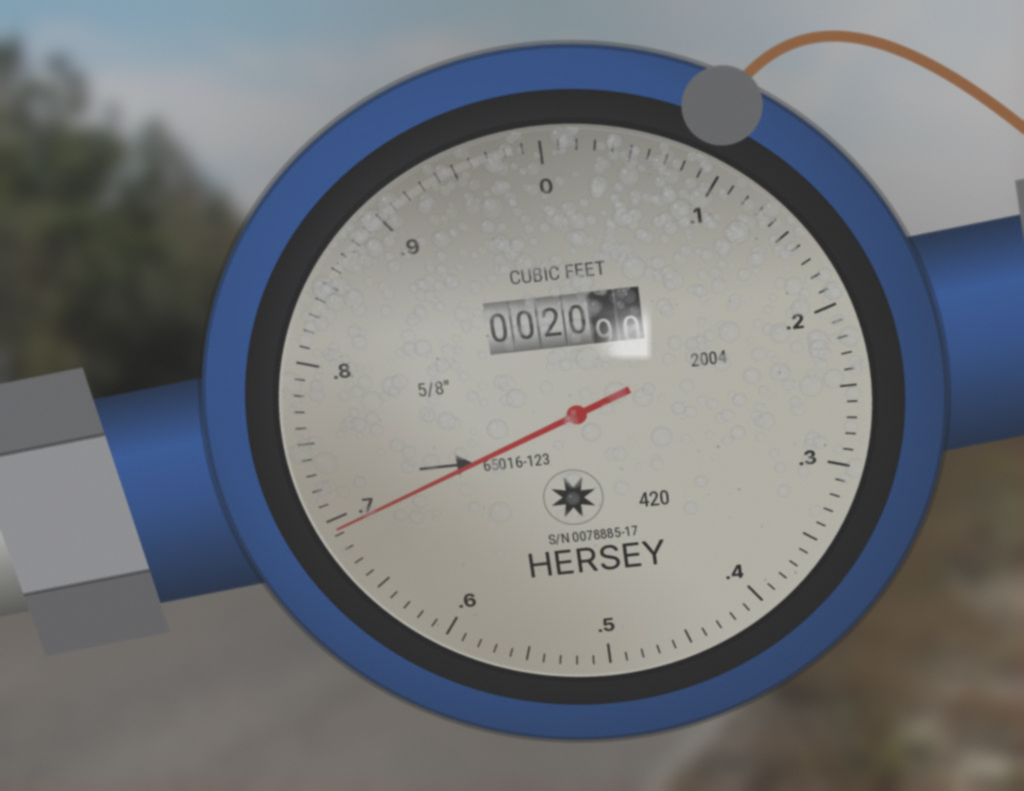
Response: 2089.69 ft³
